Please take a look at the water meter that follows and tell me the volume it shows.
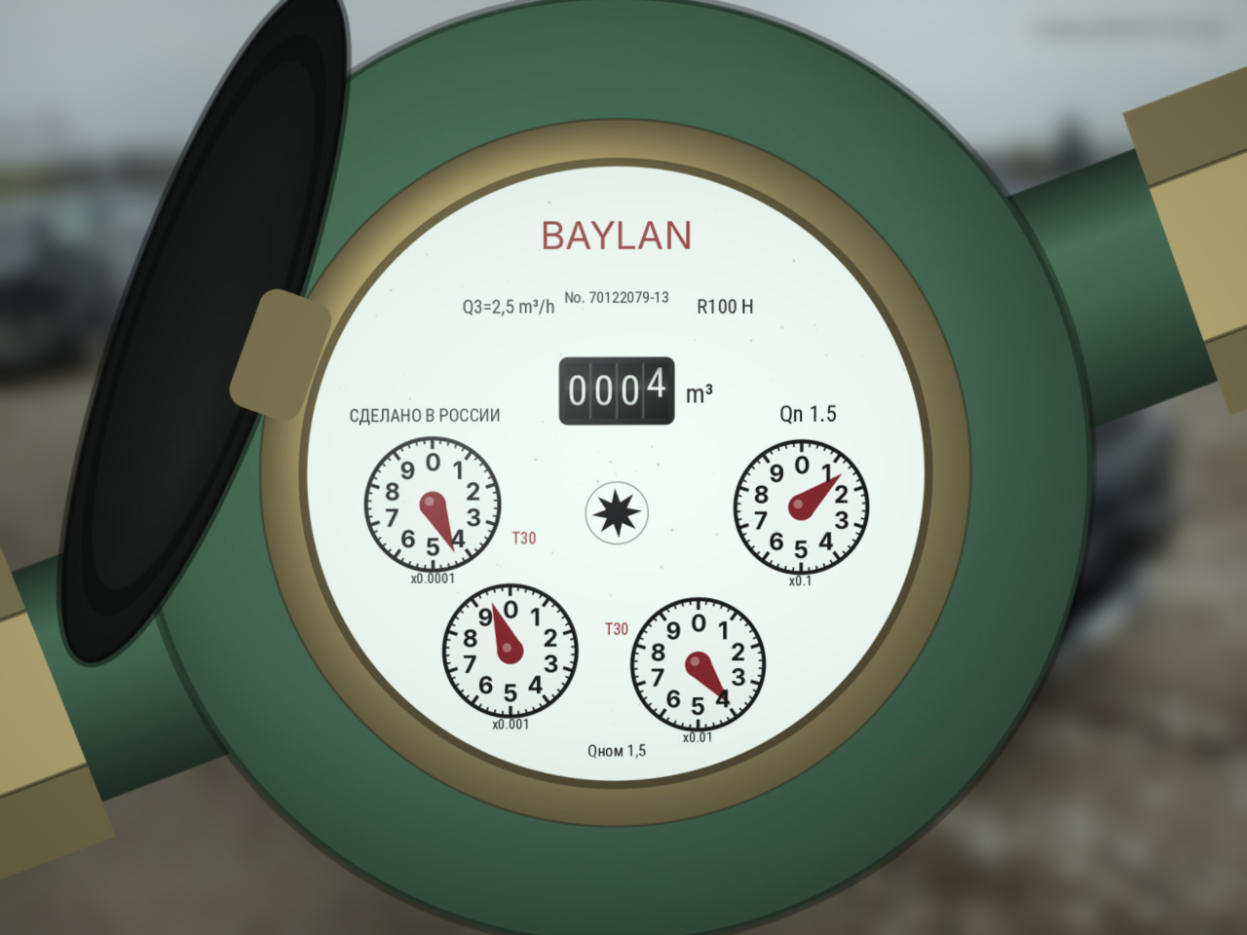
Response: 4.1394 m³
